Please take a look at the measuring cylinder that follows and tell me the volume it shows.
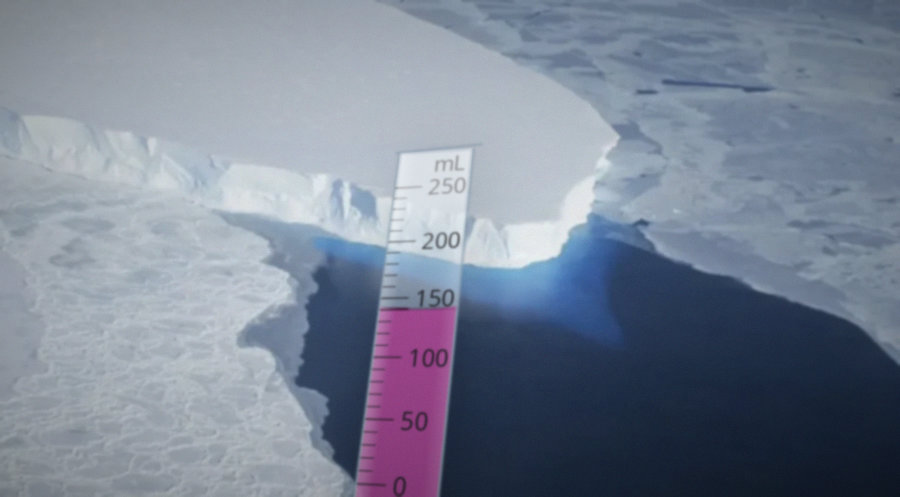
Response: 140 mL
